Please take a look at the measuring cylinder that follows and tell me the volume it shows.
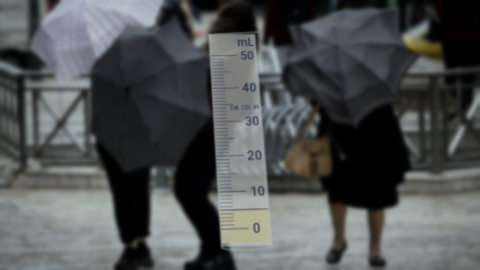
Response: 5 mL
